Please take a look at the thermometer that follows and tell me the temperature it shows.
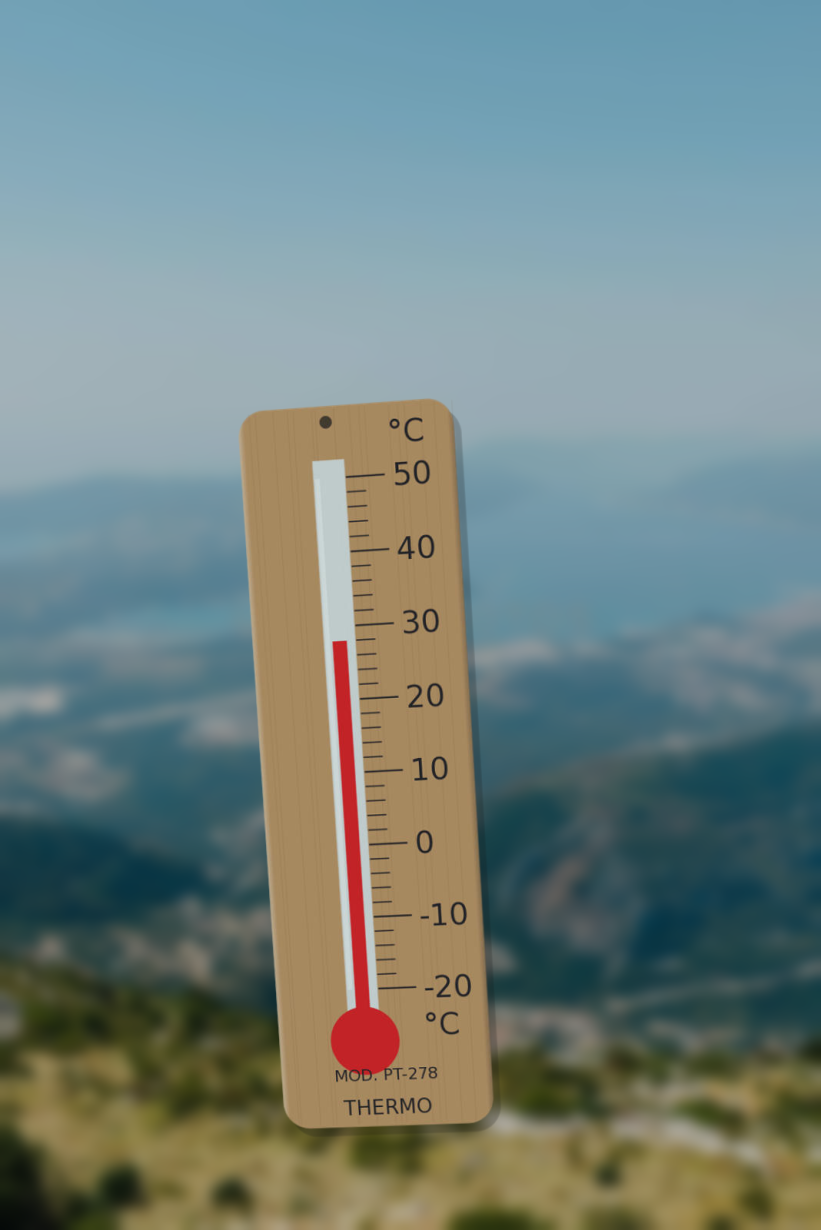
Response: 28 °C
